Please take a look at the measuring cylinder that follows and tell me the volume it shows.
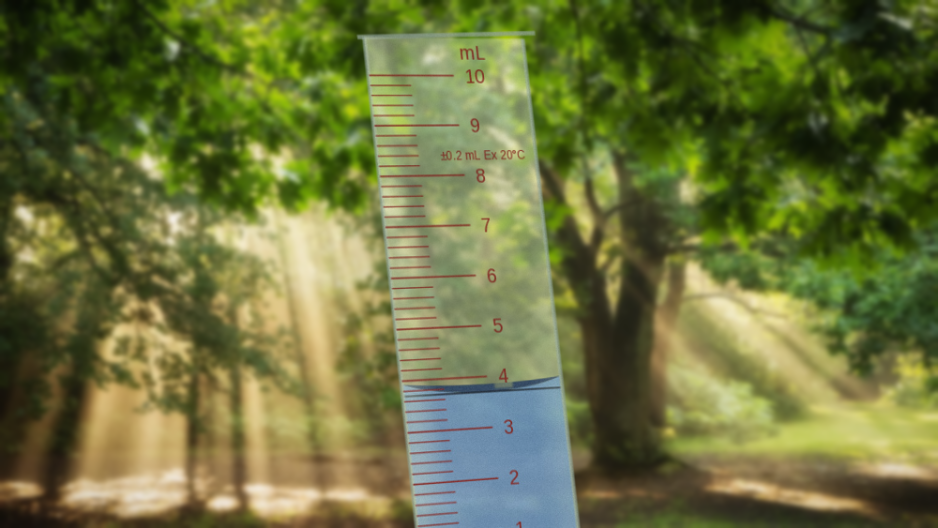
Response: 3.7 mL
